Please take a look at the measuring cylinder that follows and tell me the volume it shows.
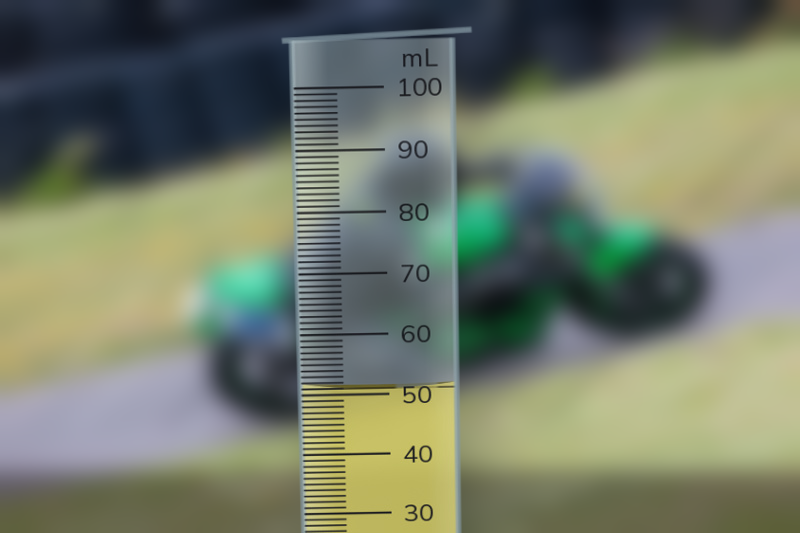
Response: 51 mL
